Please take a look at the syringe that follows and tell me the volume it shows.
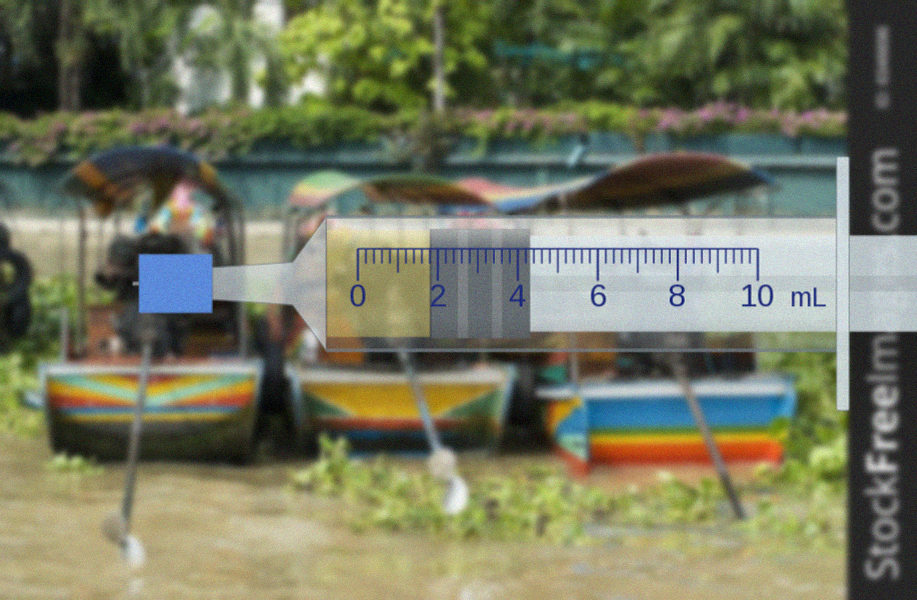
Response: 1.8 mL
